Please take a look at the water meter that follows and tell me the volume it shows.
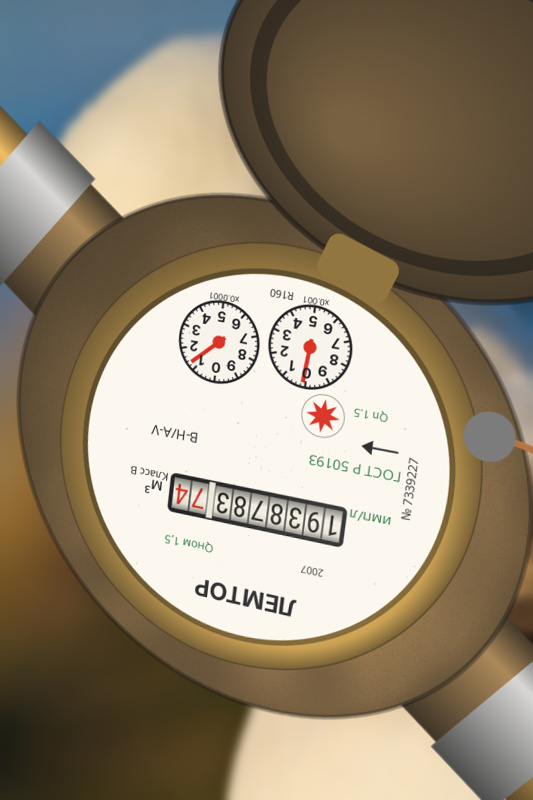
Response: 1938783.7401 m³
